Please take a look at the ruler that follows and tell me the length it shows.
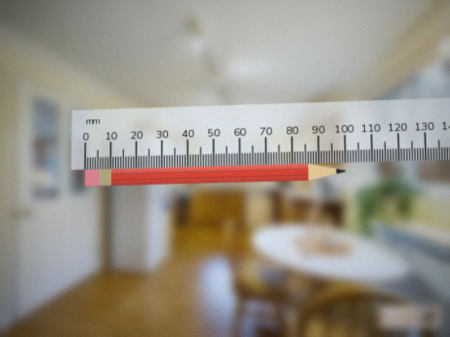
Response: 100 mm
